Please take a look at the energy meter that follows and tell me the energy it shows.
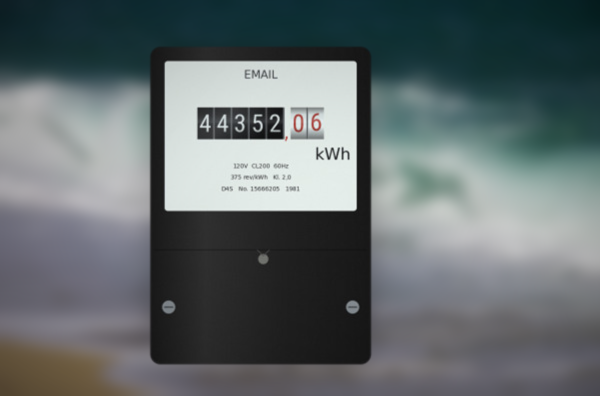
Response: 44352.06 kWh
